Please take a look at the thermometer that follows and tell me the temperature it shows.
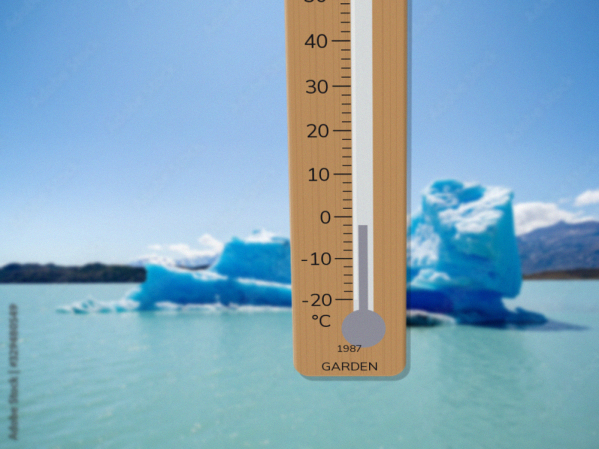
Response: -2 °C
